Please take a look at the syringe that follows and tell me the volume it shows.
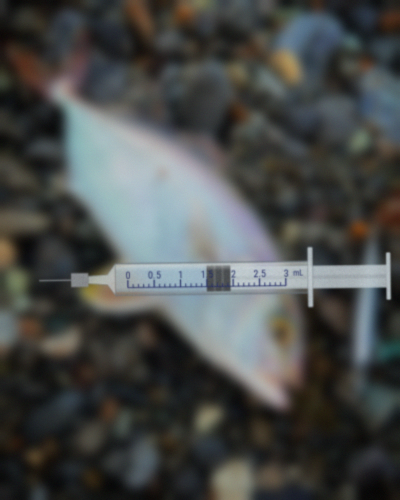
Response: 1.5 mL
